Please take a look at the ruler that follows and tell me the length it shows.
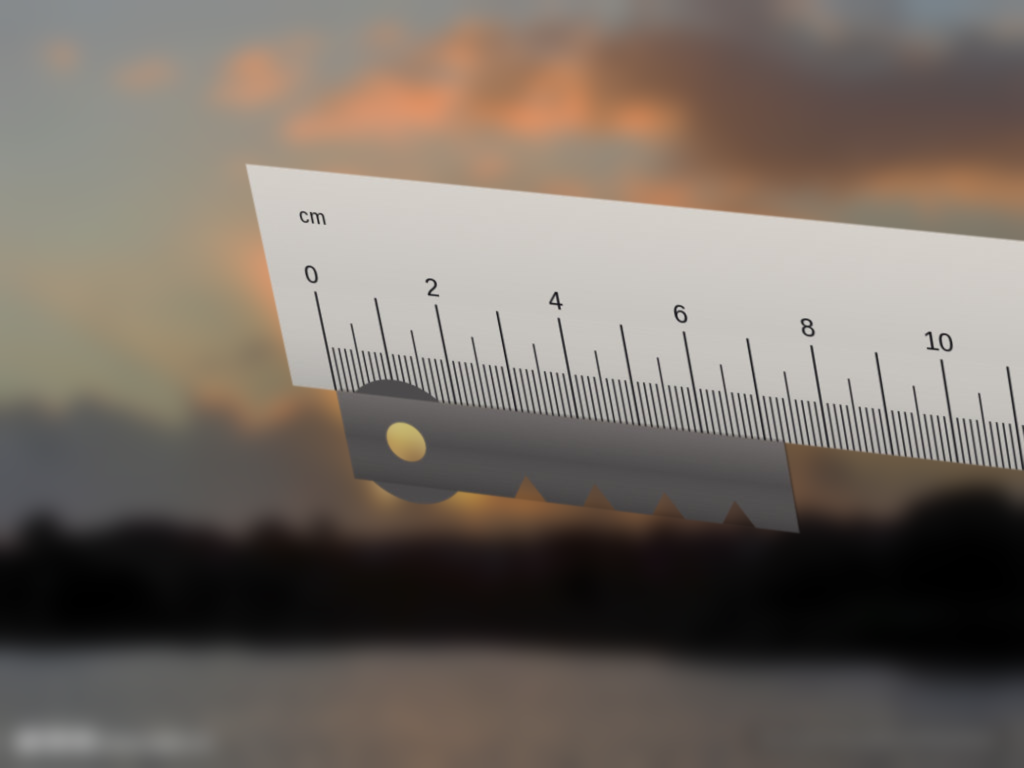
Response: 7.3 cm
